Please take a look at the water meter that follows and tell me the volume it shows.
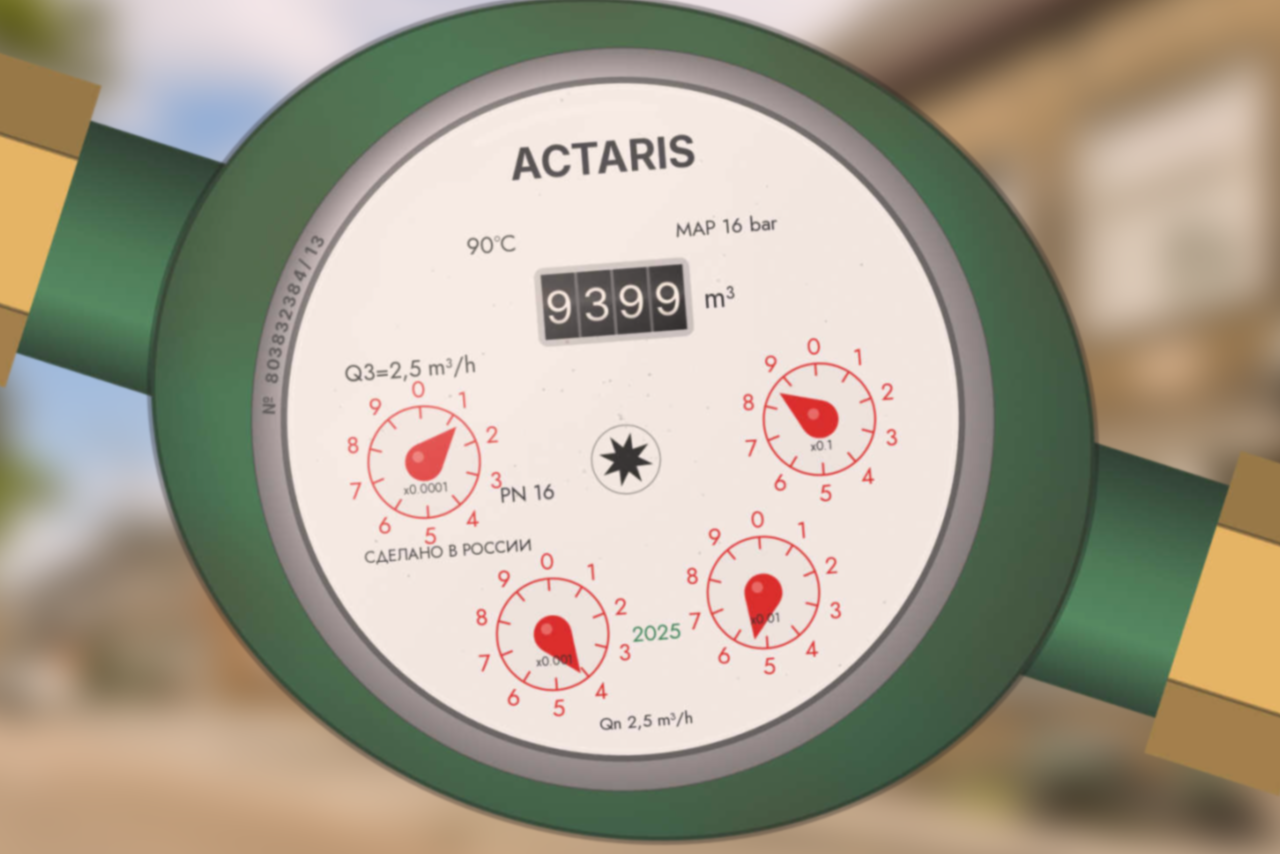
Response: 9399.8541 m³
